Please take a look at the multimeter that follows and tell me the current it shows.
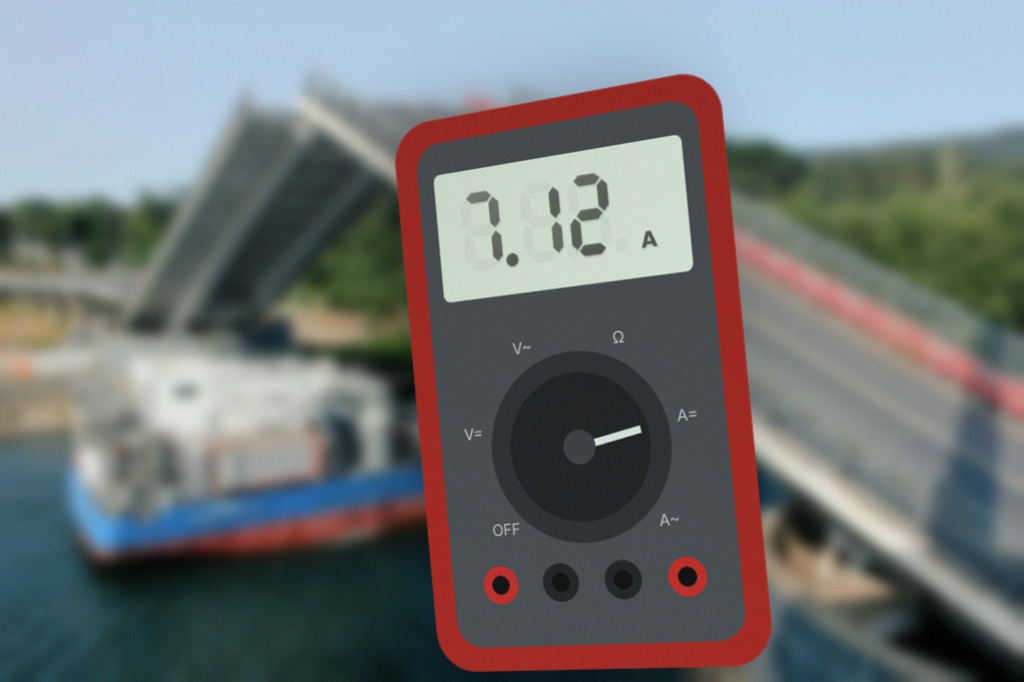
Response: 7.12 A
